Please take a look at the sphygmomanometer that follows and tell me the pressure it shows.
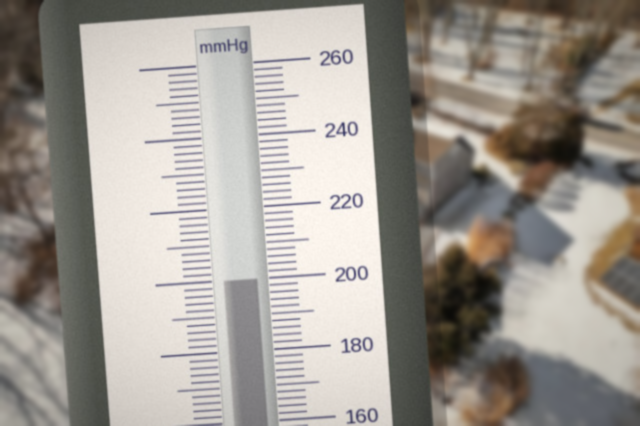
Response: 200 mmHg
